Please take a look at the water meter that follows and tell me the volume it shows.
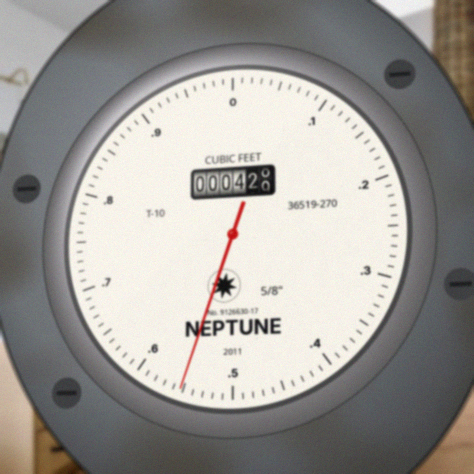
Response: 428.55 ft³
